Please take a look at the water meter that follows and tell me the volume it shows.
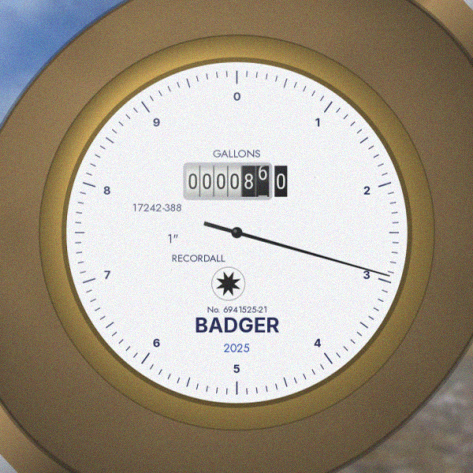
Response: 862.9 gal
